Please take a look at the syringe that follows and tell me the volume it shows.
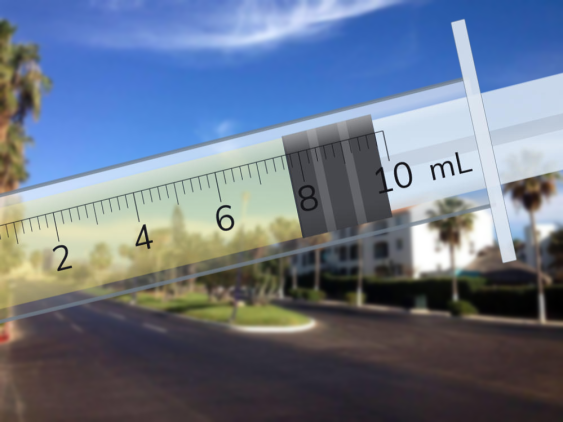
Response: 7.7 mL
